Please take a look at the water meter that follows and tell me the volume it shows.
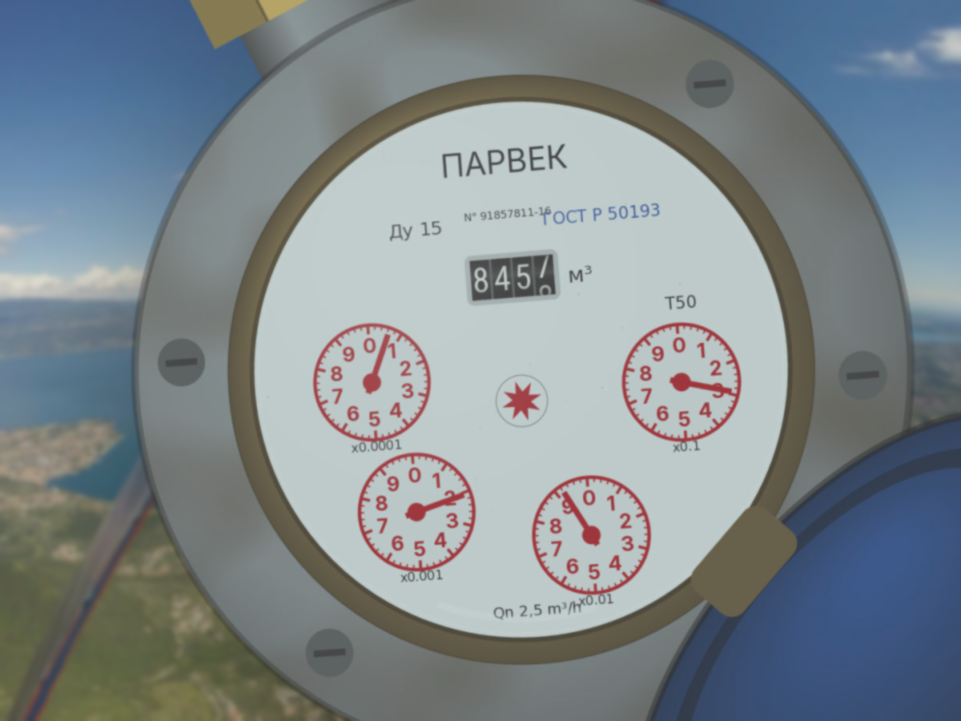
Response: 8457.2920 m³
